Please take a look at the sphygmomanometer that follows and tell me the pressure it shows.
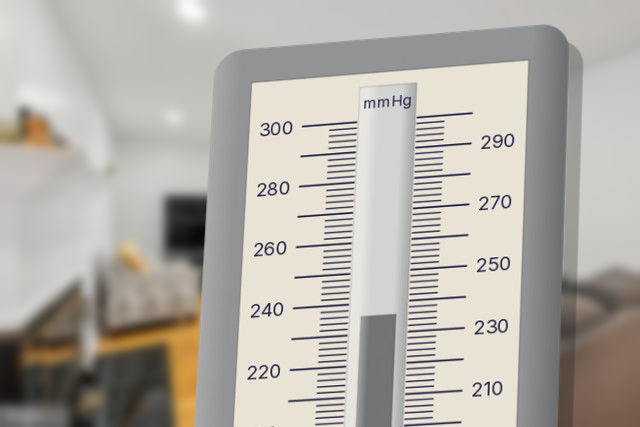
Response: 236 mmHg
